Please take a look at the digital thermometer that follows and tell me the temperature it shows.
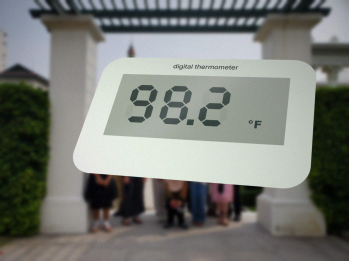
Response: 98.2 °F
